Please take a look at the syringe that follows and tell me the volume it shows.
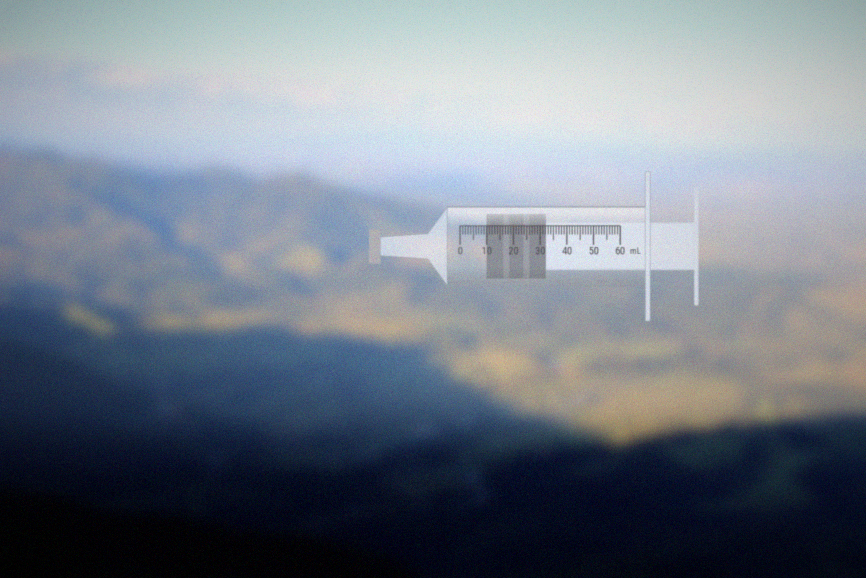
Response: 10 mL
